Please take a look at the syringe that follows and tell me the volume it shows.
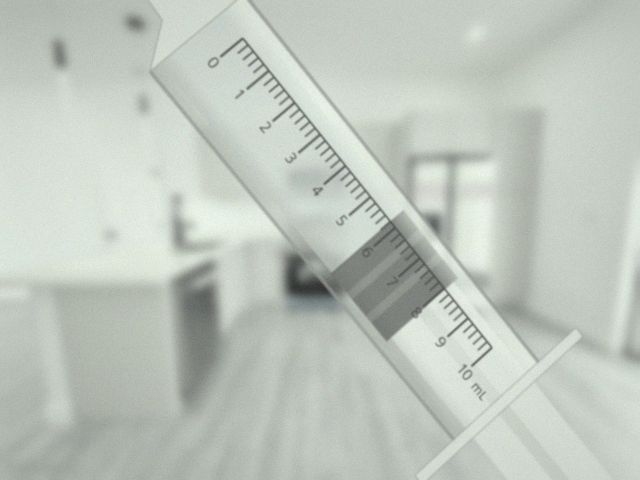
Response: 5.8 mL
